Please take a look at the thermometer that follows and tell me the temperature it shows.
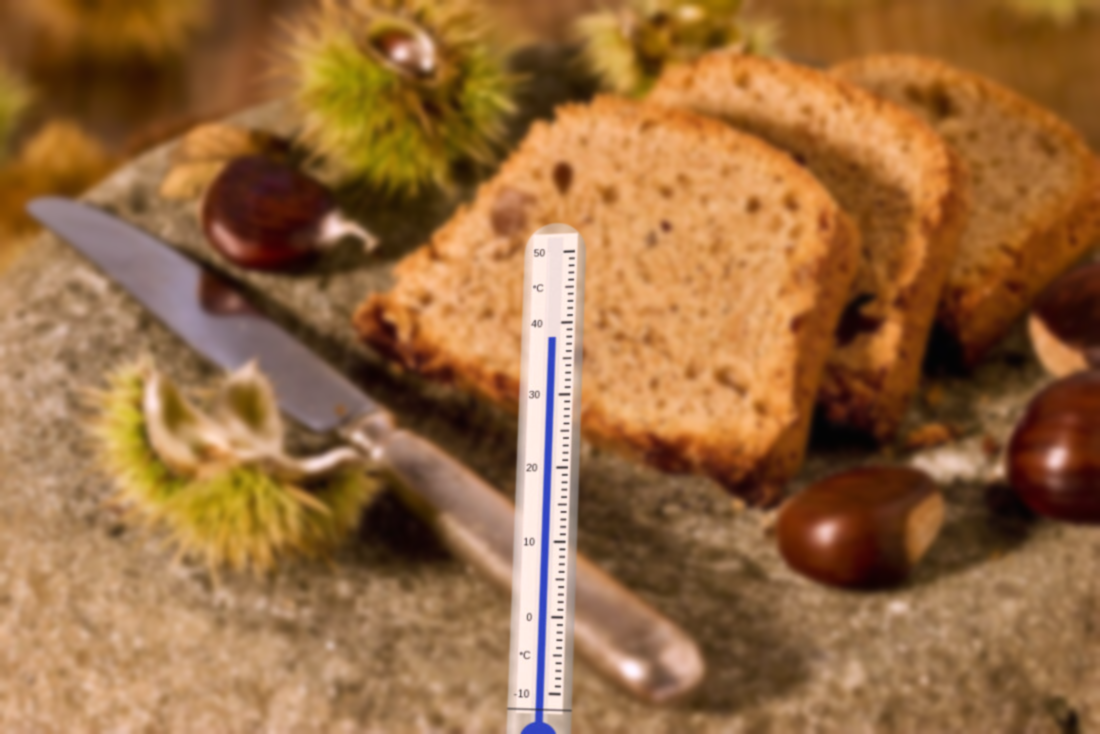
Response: 38 °C
